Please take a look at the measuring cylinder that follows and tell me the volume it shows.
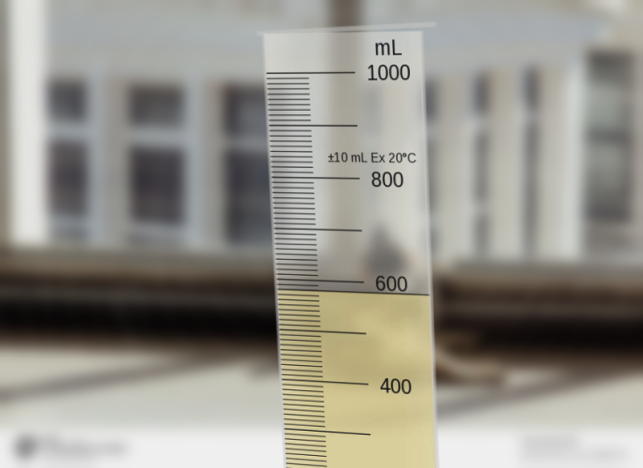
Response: 580 mL
